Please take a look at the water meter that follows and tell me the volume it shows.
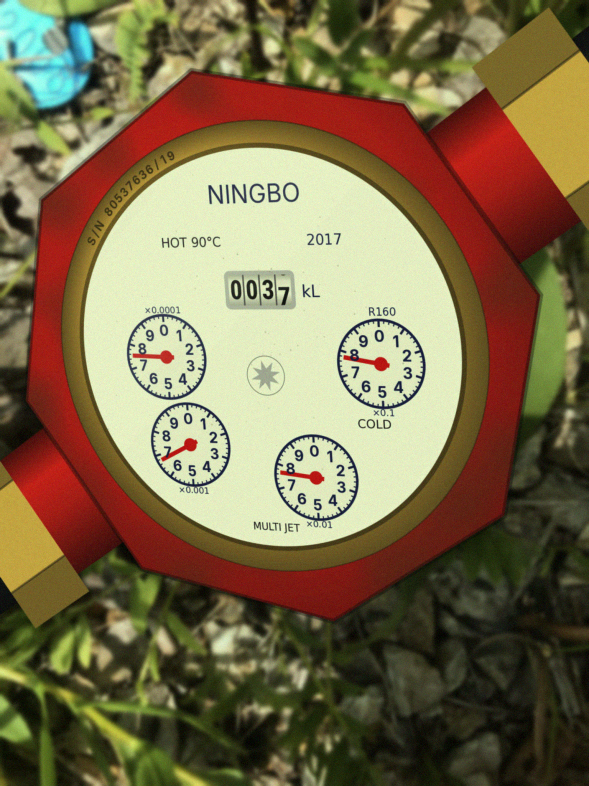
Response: 36.7767 kL
